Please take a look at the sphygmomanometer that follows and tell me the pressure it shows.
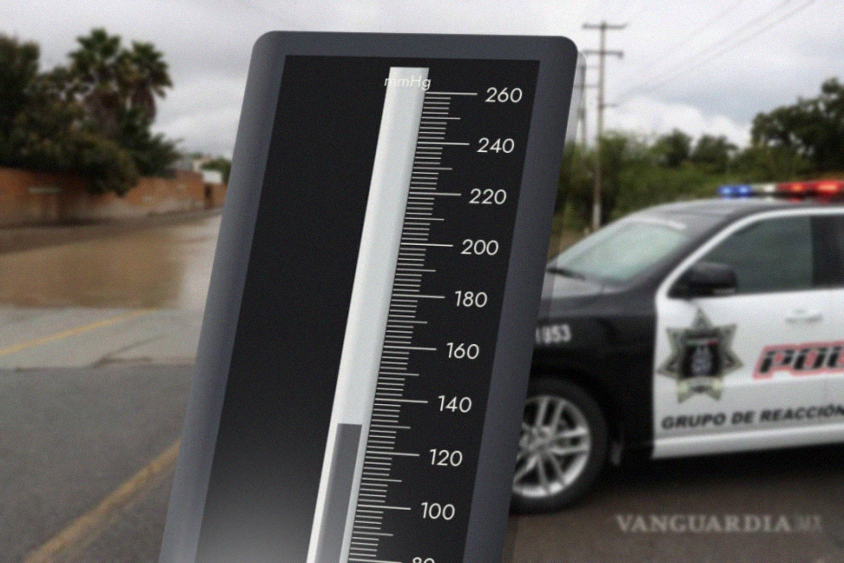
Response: 130 mmHg
